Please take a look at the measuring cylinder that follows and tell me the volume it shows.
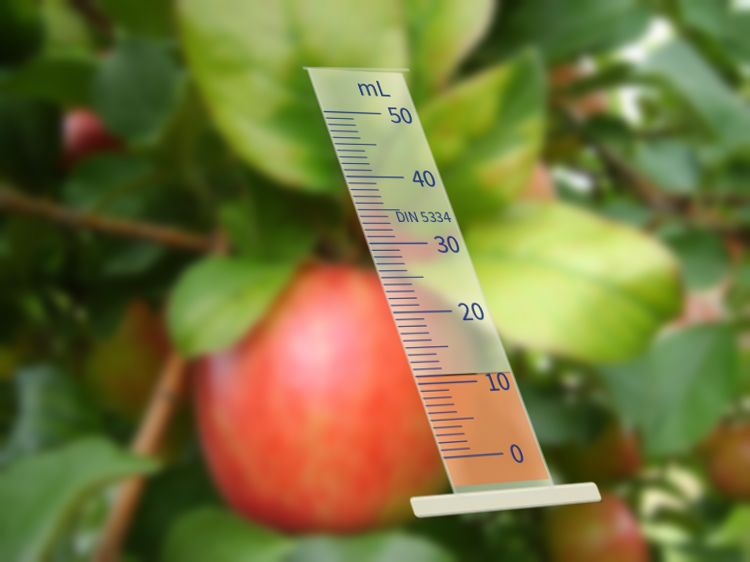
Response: 11 mL
